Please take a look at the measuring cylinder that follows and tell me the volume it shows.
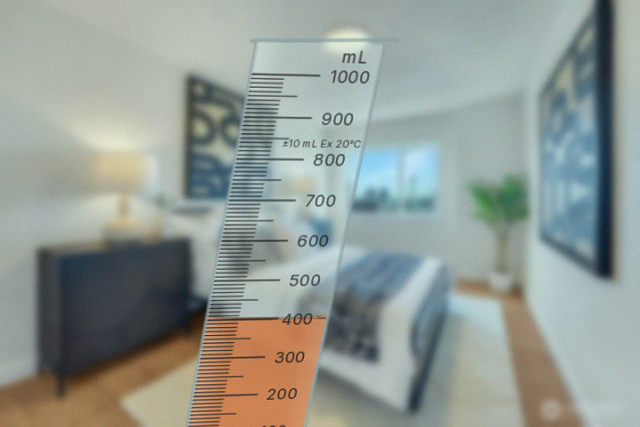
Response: 400 mL
